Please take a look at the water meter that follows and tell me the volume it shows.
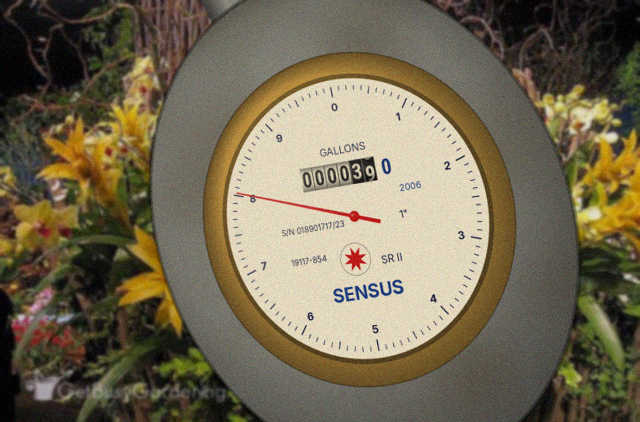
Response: 388.0 gal
